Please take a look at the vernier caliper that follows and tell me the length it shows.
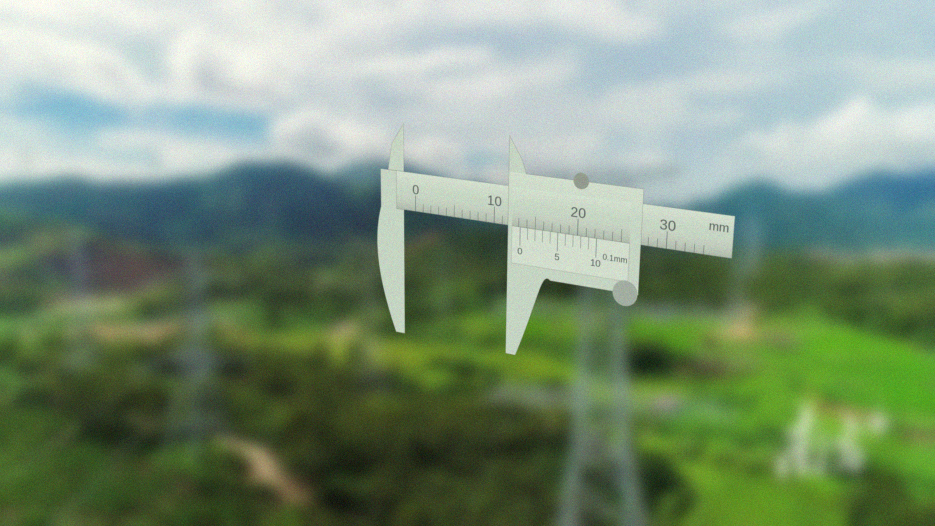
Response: 13.2 mm
